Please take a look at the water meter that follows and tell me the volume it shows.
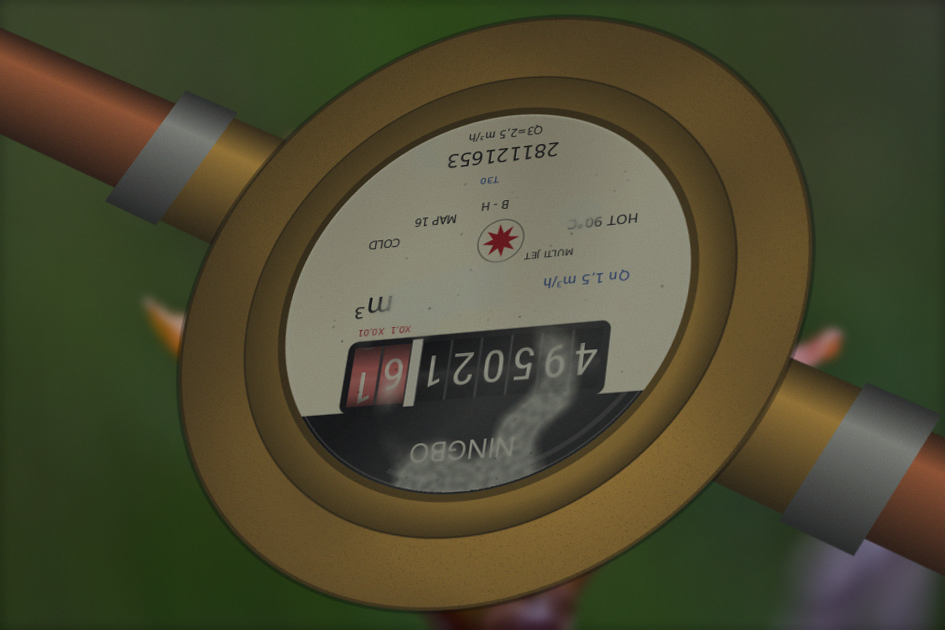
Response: 495021.61 m³
